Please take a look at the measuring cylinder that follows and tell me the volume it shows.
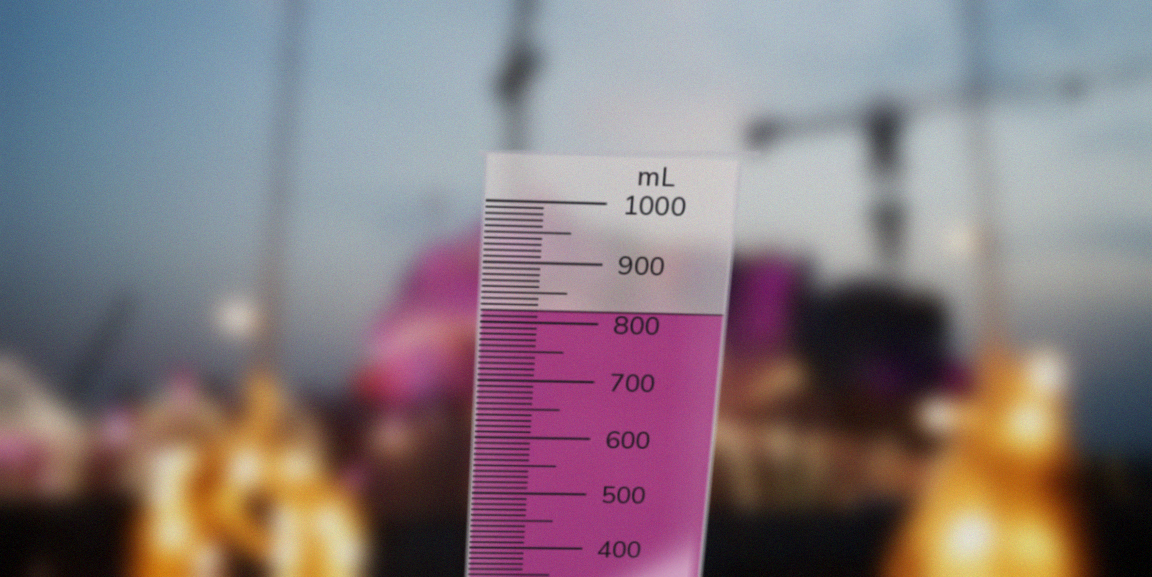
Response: 820 mL
